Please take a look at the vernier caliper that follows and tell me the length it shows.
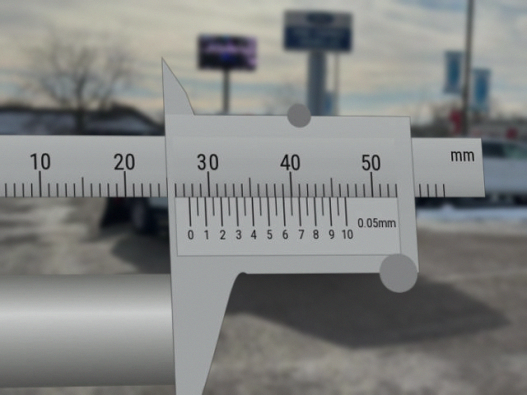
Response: 27.6 mm
